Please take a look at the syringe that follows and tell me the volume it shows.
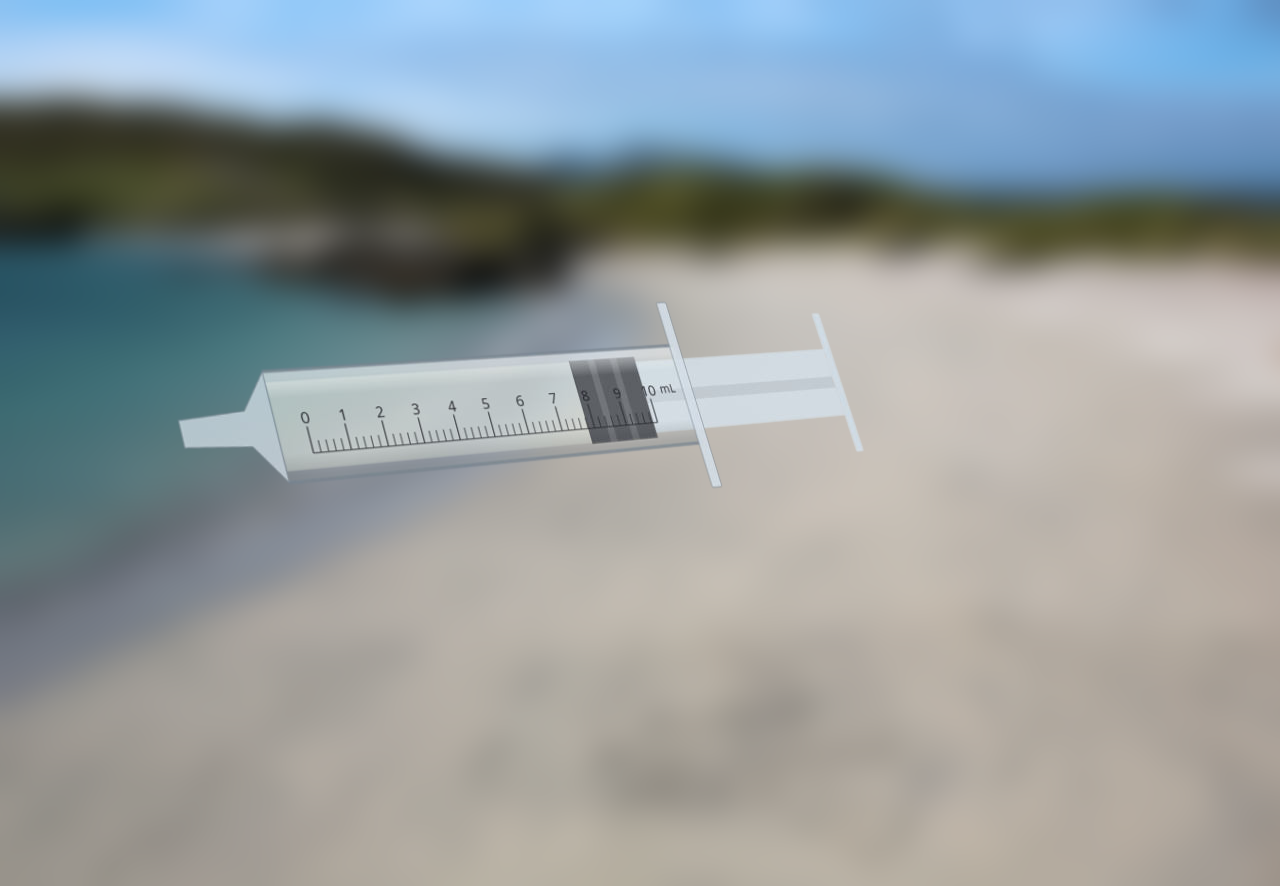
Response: 7.8 mL
